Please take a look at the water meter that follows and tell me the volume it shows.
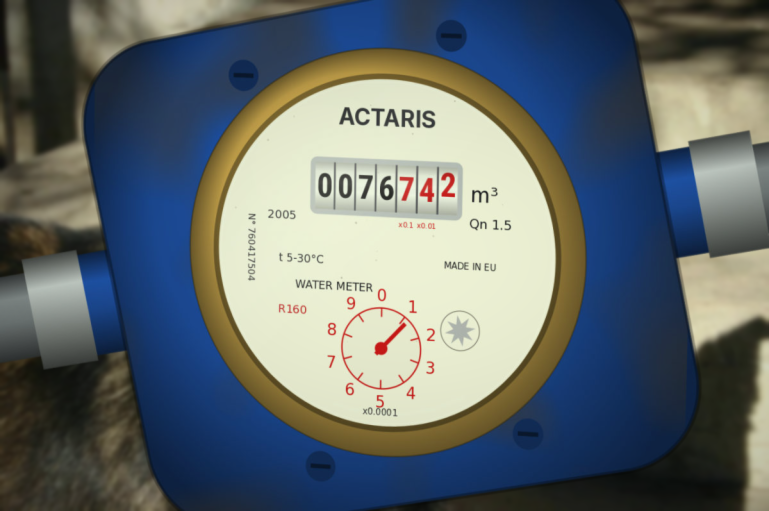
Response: 76.7421 m³
